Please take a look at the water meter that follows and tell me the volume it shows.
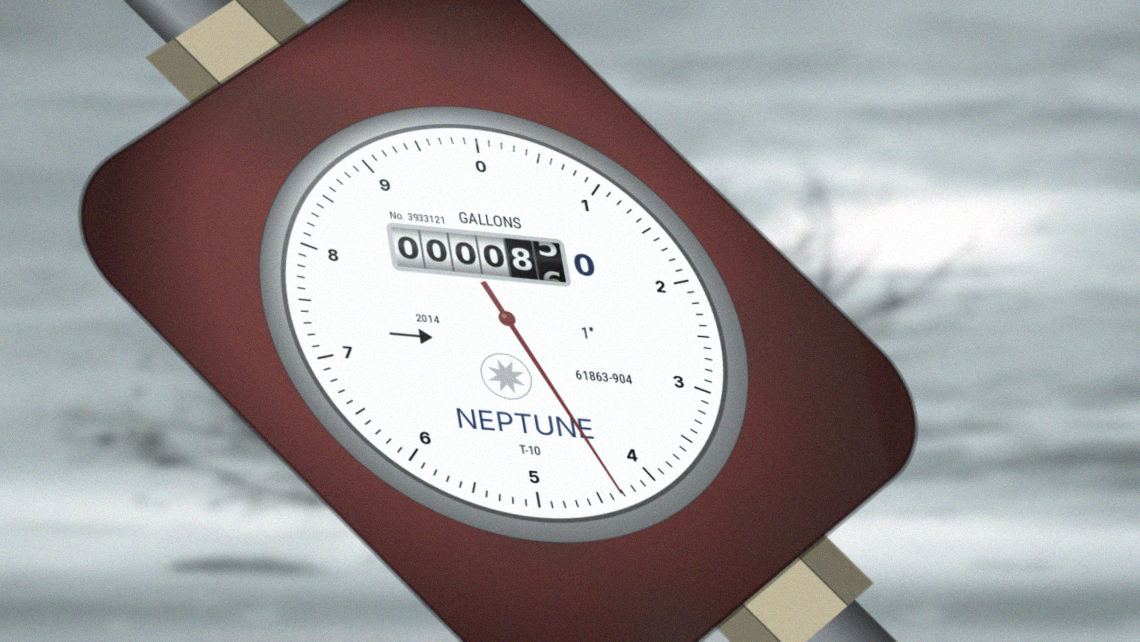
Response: 854.3 gal
